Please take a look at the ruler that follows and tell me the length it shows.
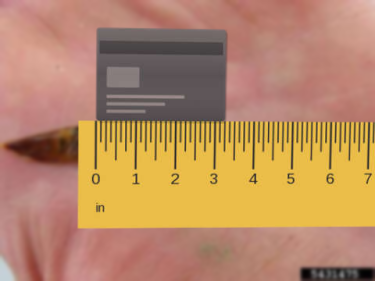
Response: 3.25 in
